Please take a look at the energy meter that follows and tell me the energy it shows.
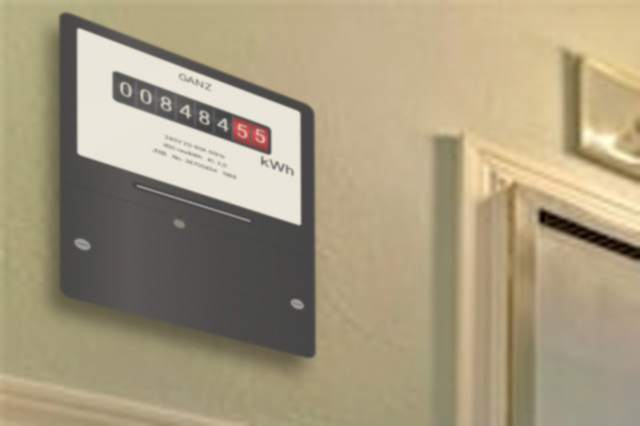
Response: 8484.55 kWh
